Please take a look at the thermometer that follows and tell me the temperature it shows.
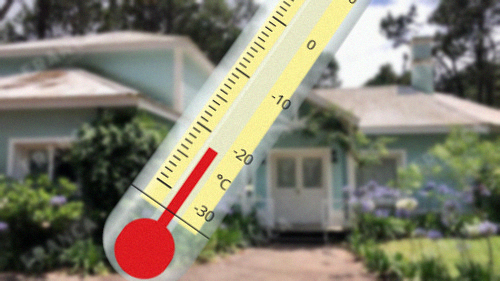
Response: -22 °C
